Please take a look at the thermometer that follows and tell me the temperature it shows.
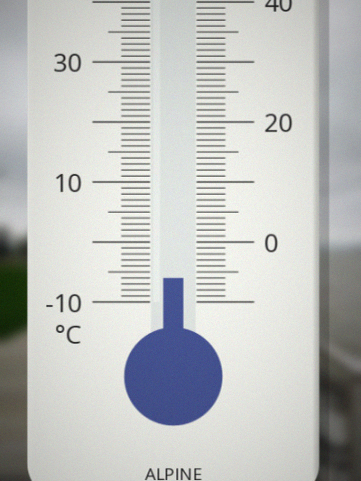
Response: -6 °C
